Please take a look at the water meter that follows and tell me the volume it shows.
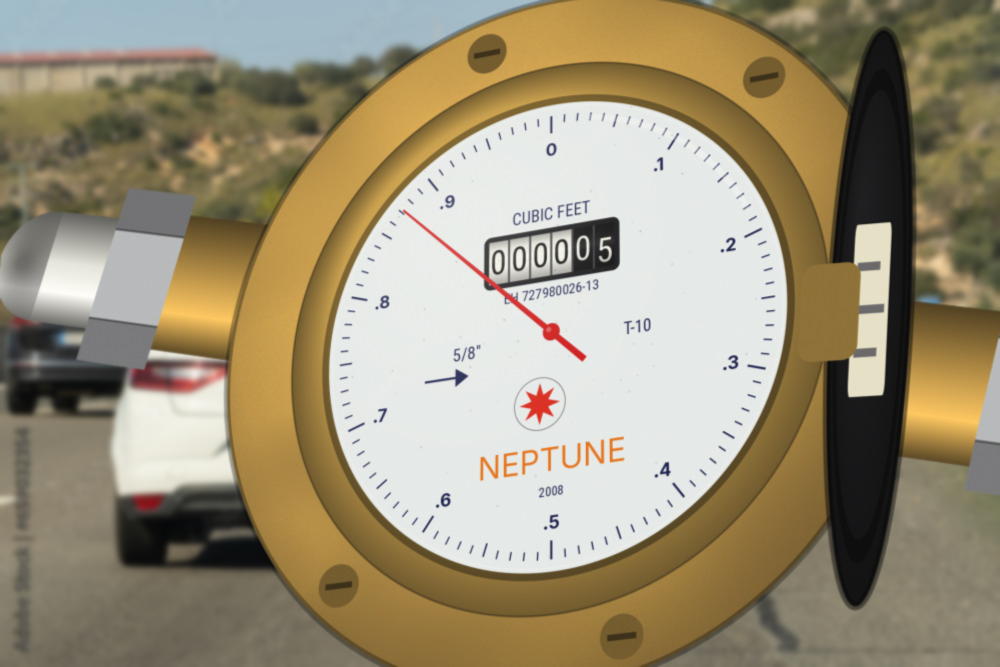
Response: 4.87 ft³
